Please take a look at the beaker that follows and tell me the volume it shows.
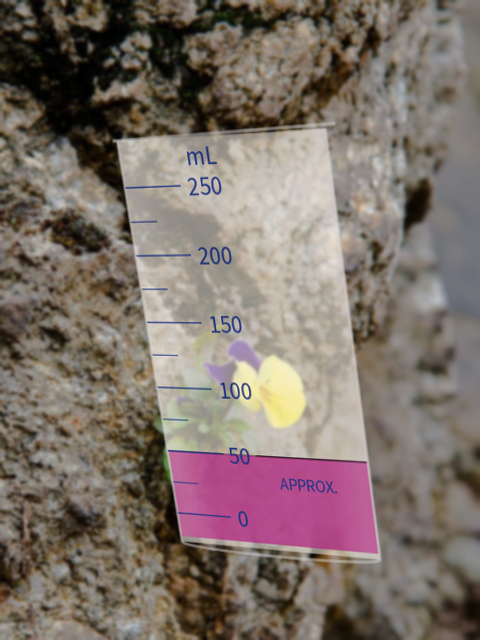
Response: 50 mL
